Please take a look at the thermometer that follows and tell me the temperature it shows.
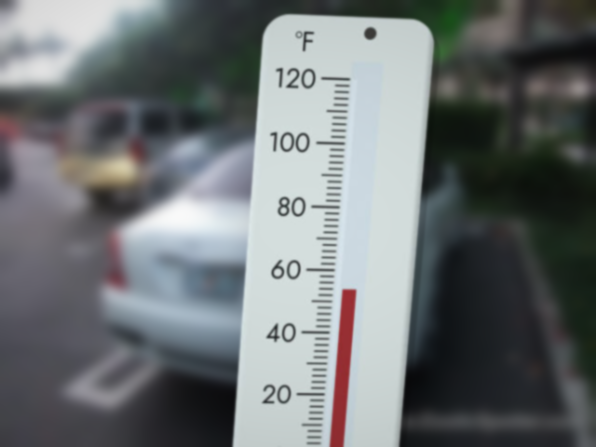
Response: 54 °F
